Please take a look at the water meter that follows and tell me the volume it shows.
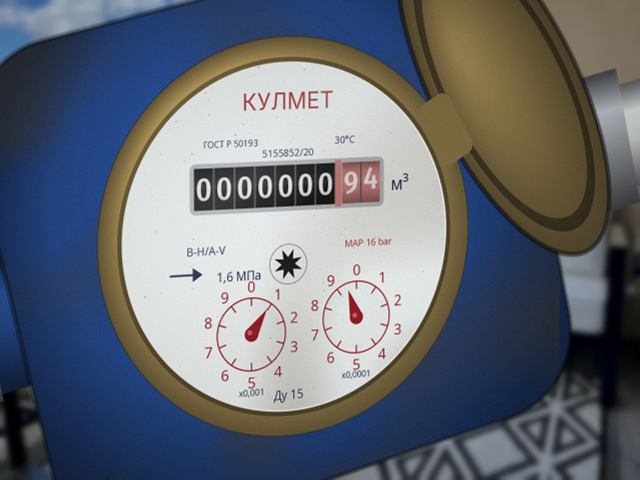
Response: 0.9409 m³
